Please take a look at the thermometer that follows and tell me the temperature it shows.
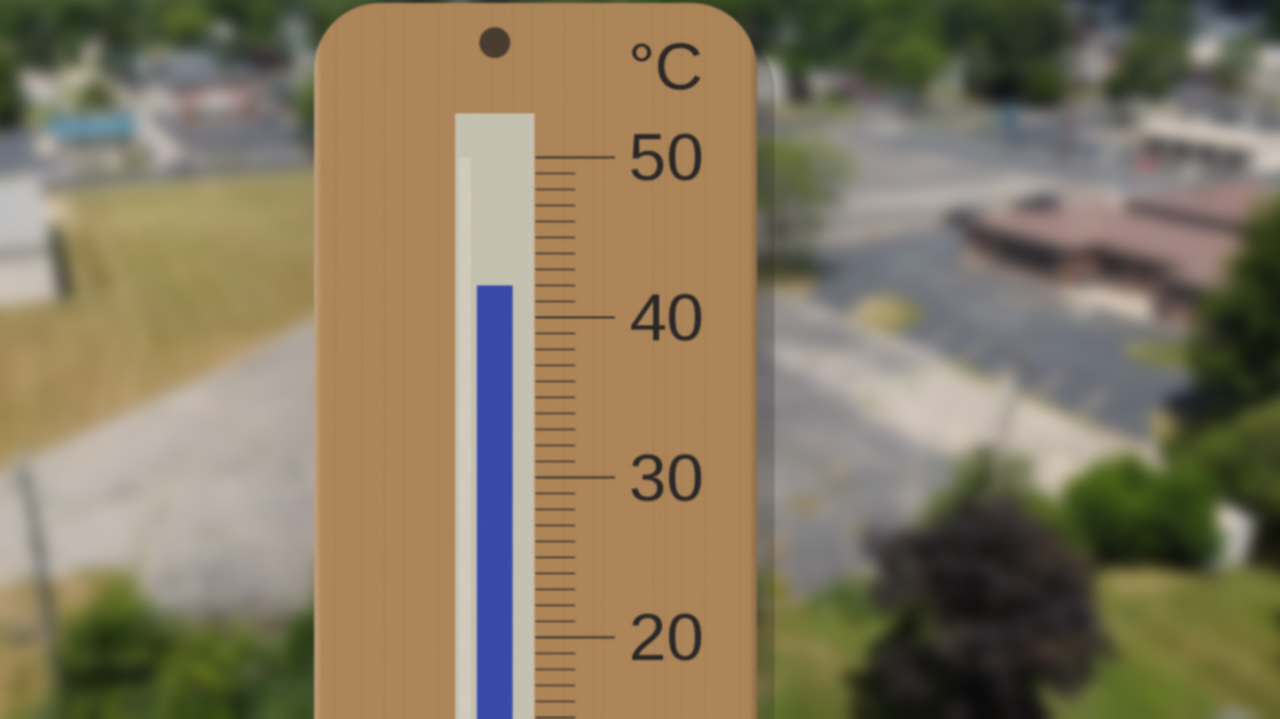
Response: 42 °C
